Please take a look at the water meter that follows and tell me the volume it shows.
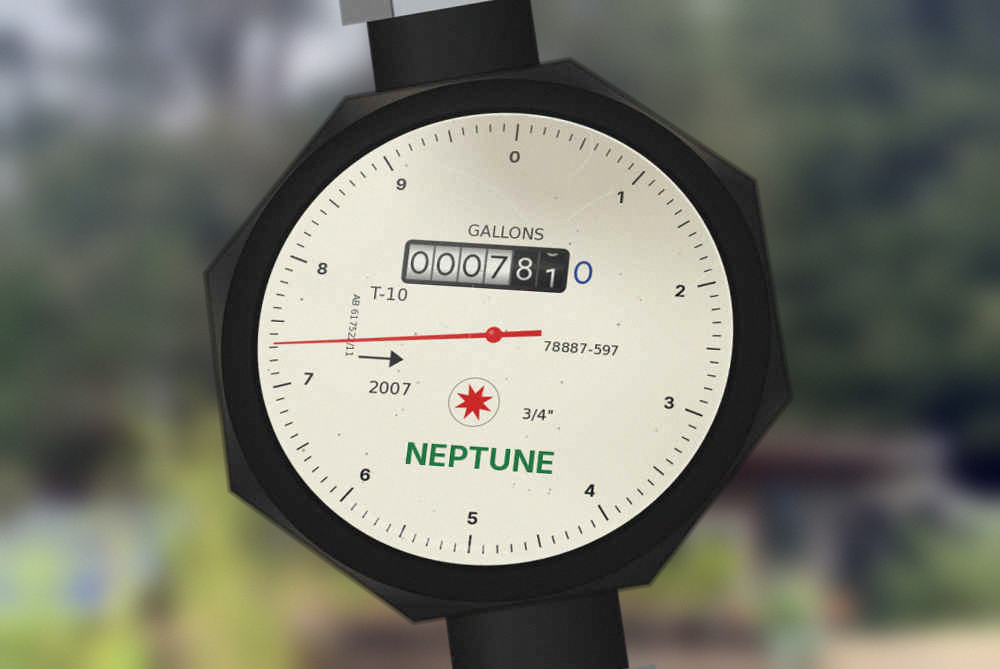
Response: 7807.3 gal
